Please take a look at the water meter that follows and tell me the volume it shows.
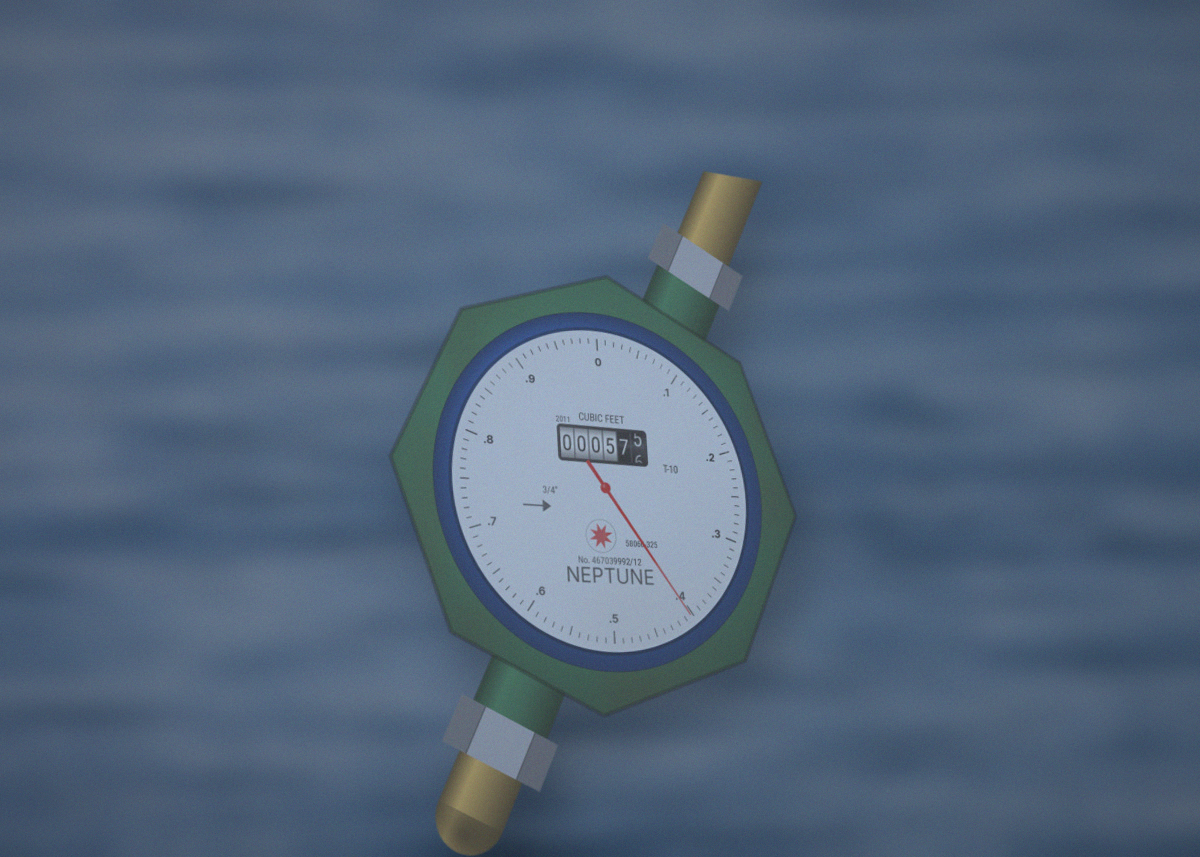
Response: 575.40 ft³
